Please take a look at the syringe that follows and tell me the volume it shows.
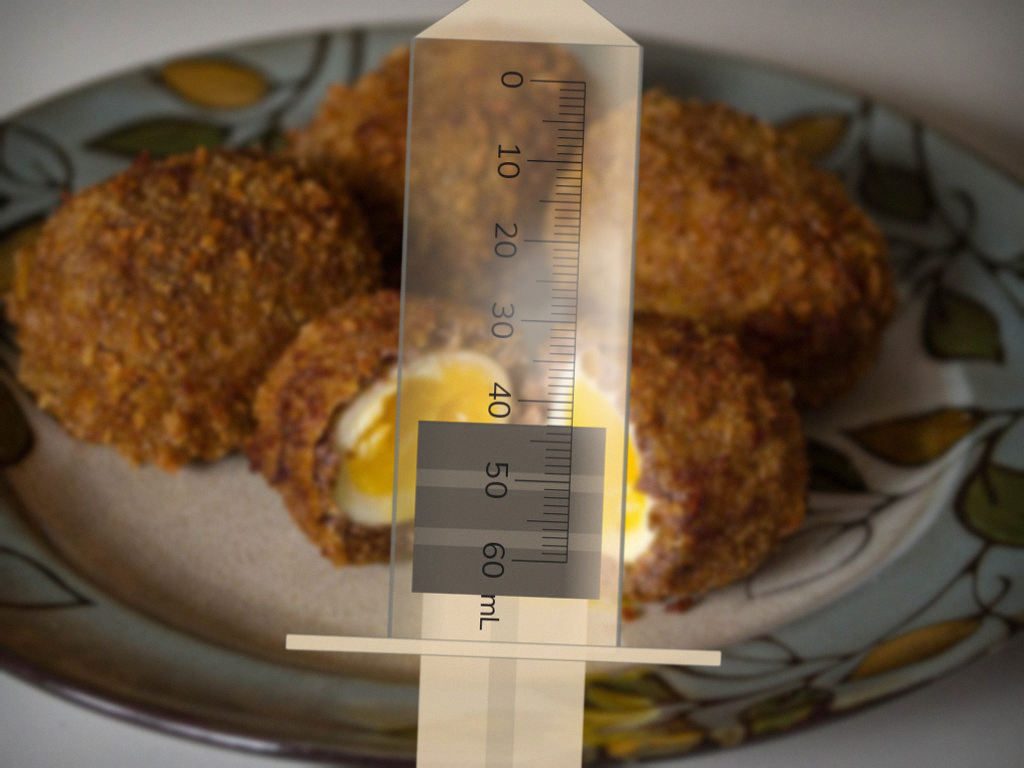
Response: 43 mL
